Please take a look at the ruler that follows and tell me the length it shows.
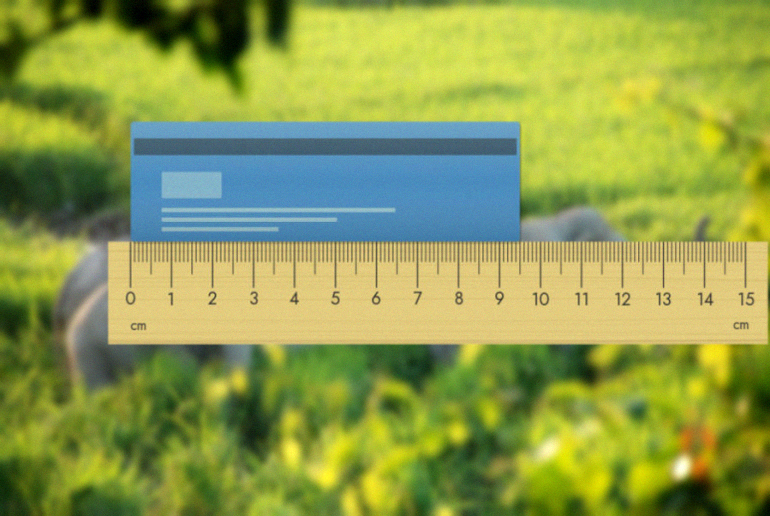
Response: 9.5 cm
